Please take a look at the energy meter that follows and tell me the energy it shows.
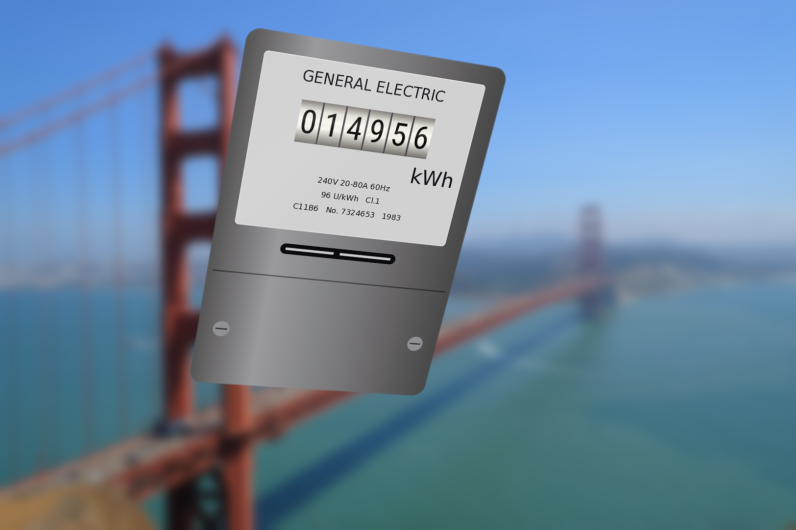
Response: 14956 kWh
